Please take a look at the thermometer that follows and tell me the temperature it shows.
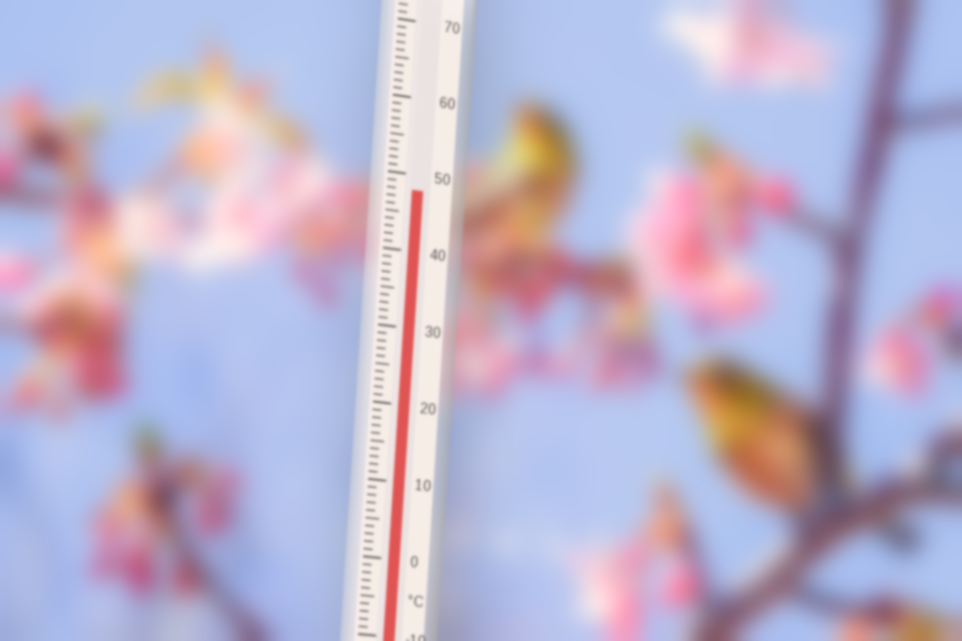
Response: 48 °C
